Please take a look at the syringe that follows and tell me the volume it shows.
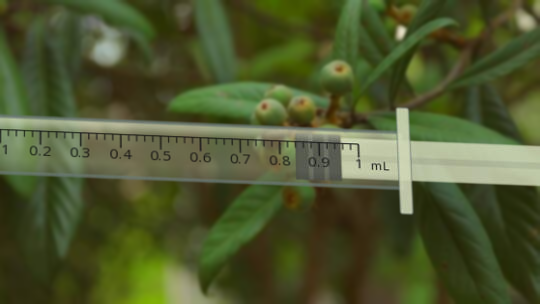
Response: 0.84 mL
